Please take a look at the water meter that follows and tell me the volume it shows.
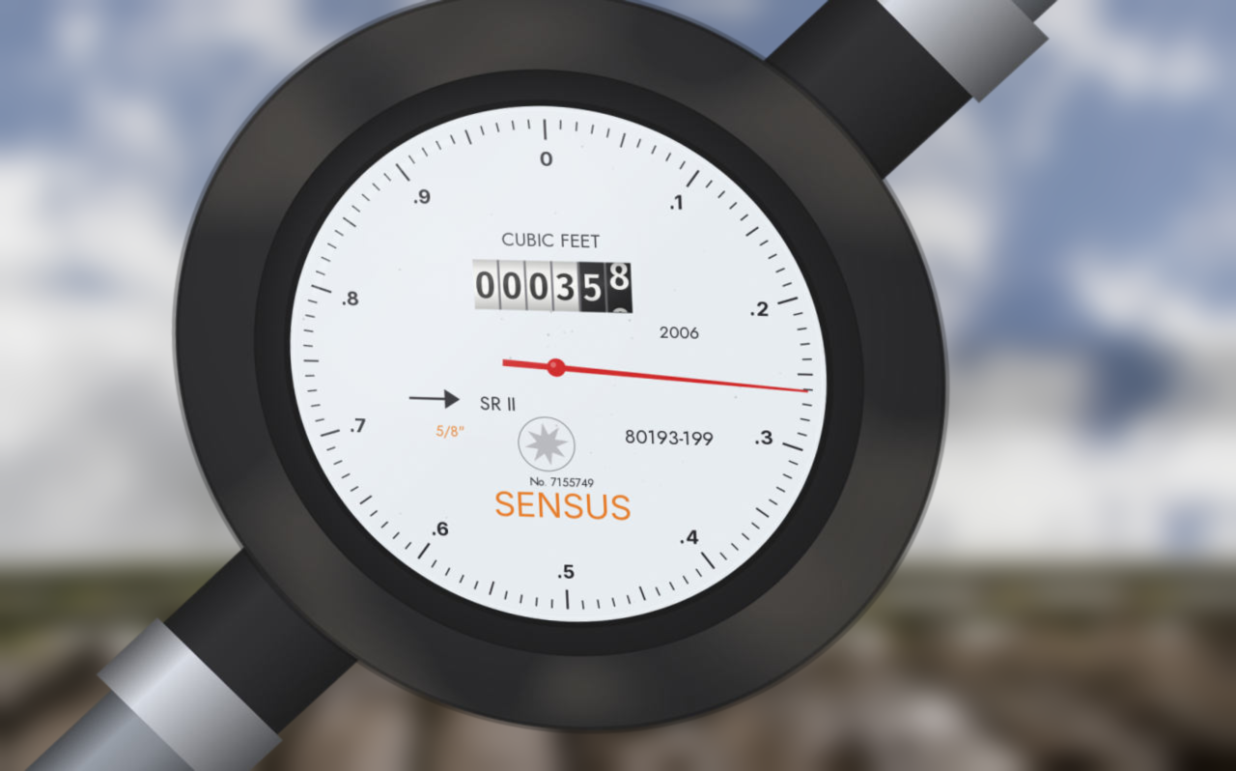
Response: 358.26 ft³
